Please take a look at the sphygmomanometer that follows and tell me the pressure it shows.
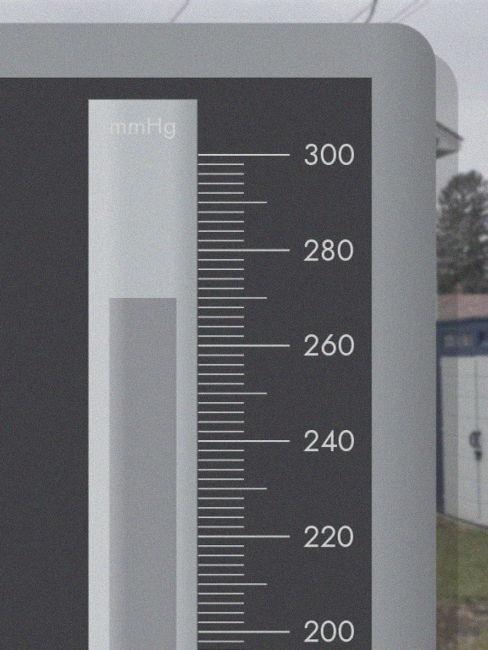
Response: 270 mmHg
